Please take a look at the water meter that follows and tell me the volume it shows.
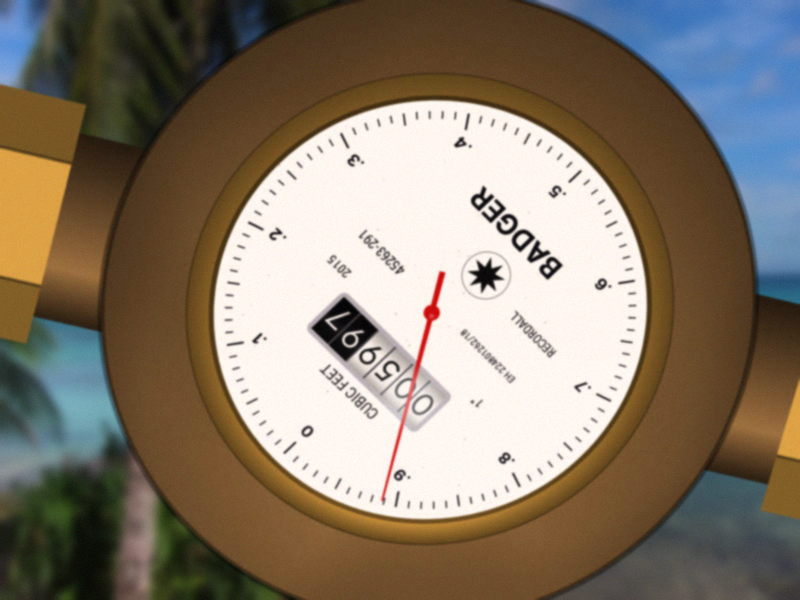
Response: 5996.91 ft³
